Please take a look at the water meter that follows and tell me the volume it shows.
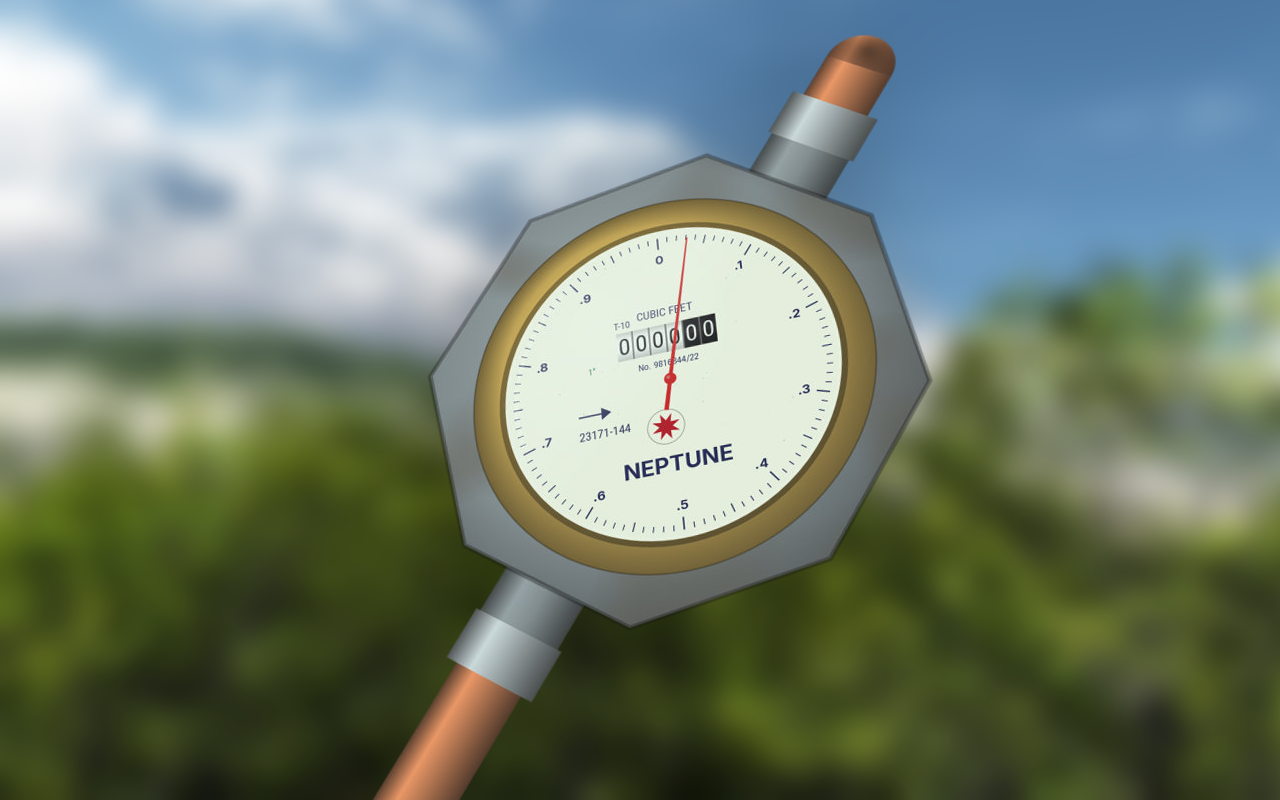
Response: 0.03 ft³
